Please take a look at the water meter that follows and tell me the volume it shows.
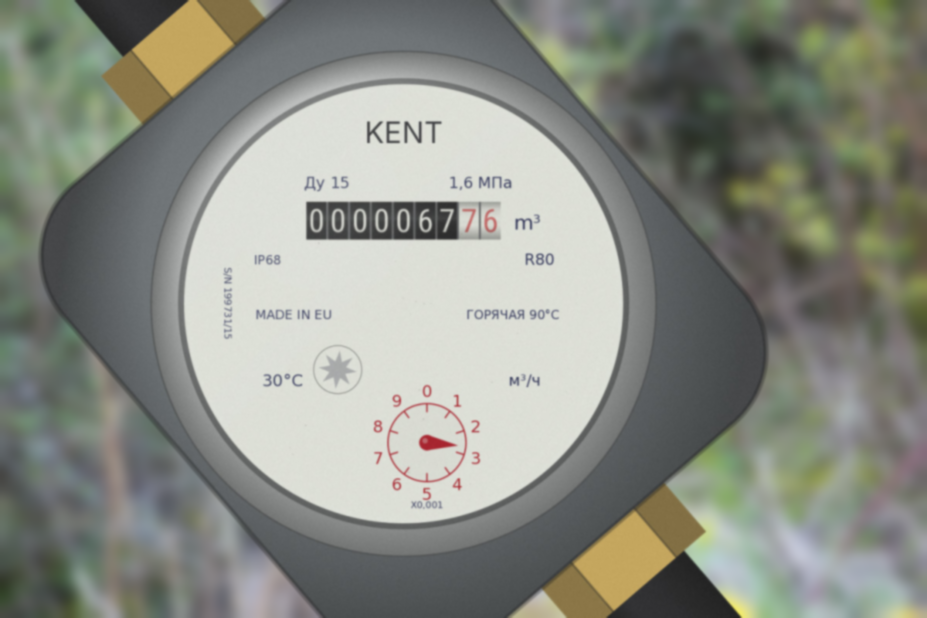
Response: 67.762 m³
